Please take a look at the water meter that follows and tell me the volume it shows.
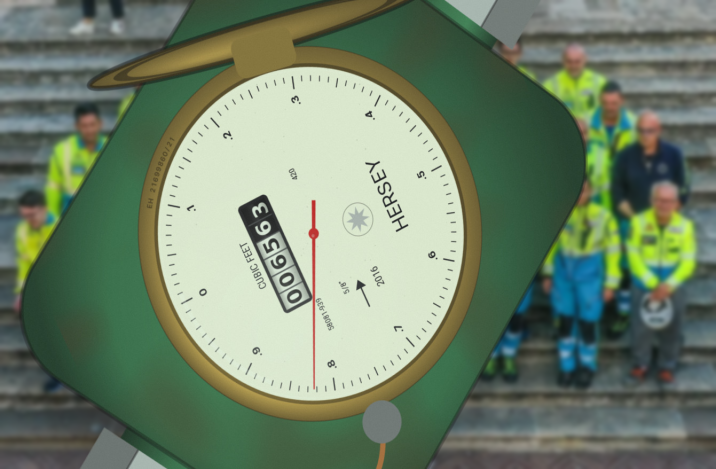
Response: 6562.82 ft³
